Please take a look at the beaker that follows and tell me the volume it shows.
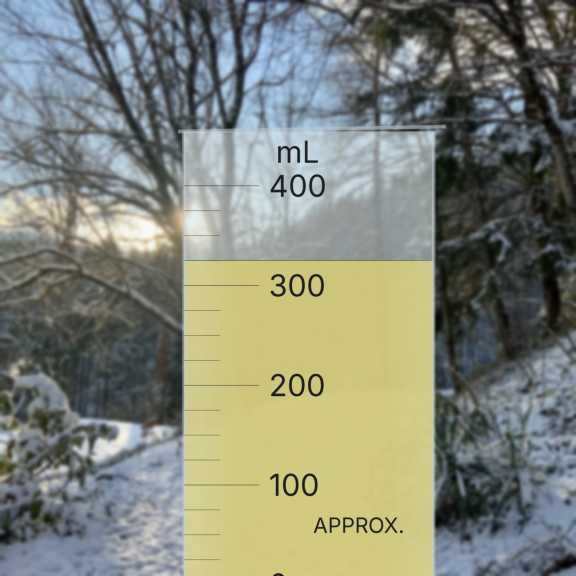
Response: 325 mL
